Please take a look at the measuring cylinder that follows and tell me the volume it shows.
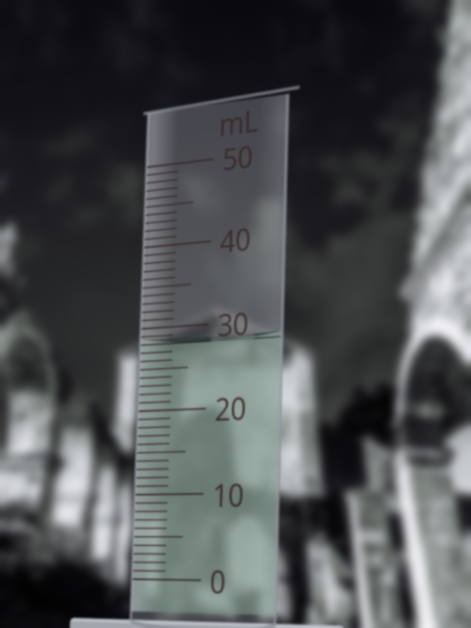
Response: 28 mL
